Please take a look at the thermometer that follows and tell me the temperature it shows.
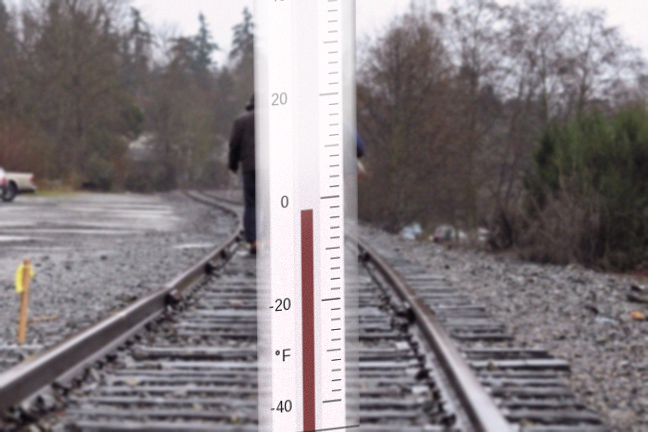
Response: -2 °F
